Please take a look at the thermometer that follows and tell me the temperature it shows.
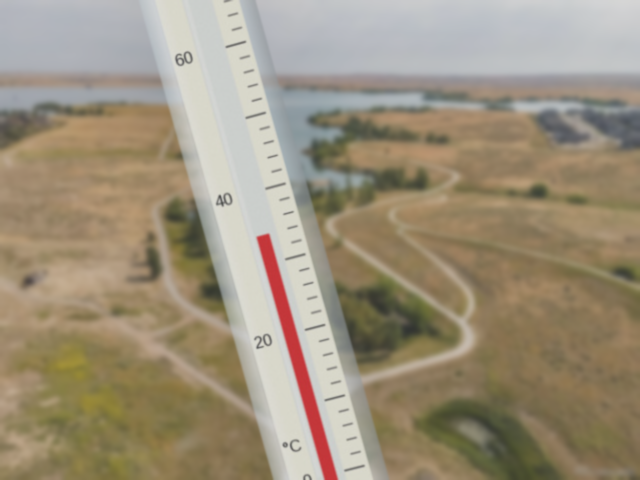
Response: 34 °C
